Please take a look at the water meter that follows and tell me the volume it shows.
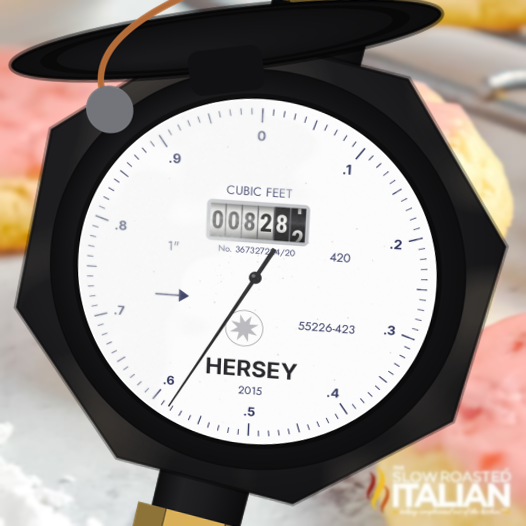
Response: 8281.58 ft³
